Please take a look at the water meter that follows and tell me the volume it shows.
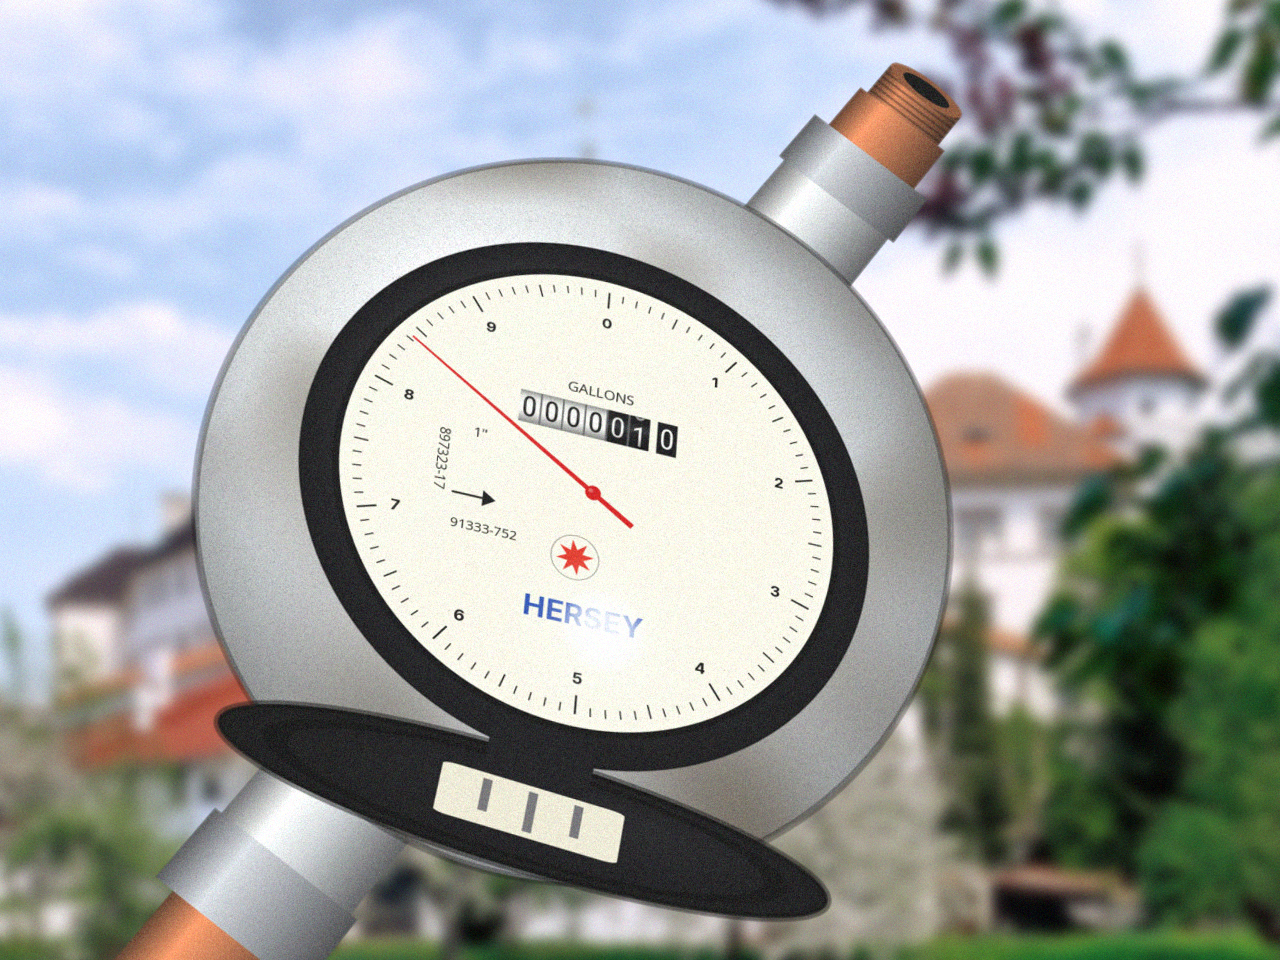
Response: 8.4 gal
